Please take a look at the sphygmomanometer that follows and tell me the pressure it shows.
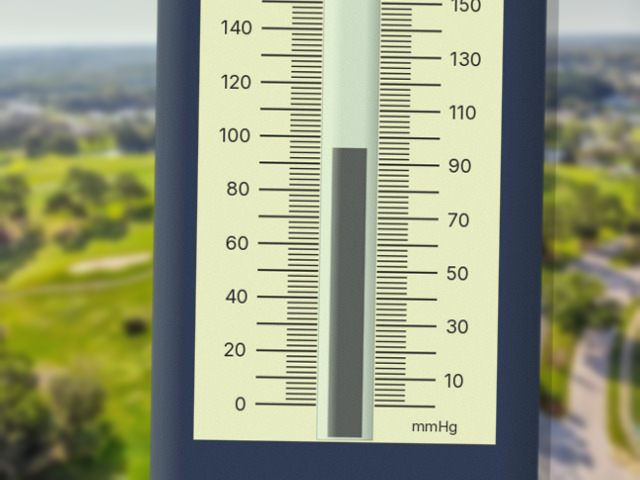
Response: 96 mmHg
